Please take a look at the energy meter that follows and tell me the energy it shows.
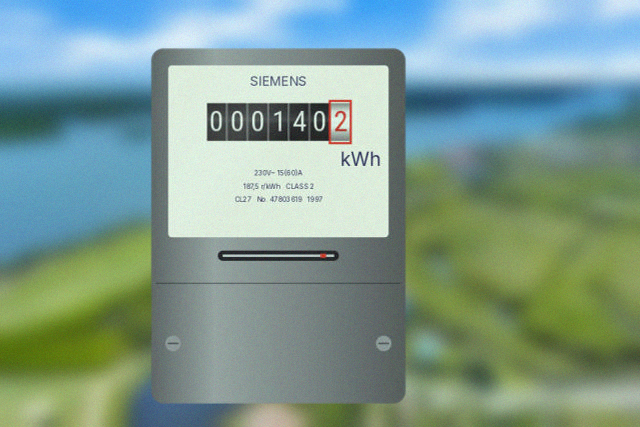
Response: 140.2 kWh
